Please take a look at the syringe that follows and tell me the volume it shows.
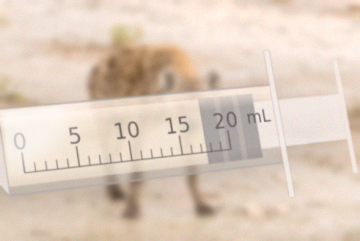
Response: 17.5 mL
